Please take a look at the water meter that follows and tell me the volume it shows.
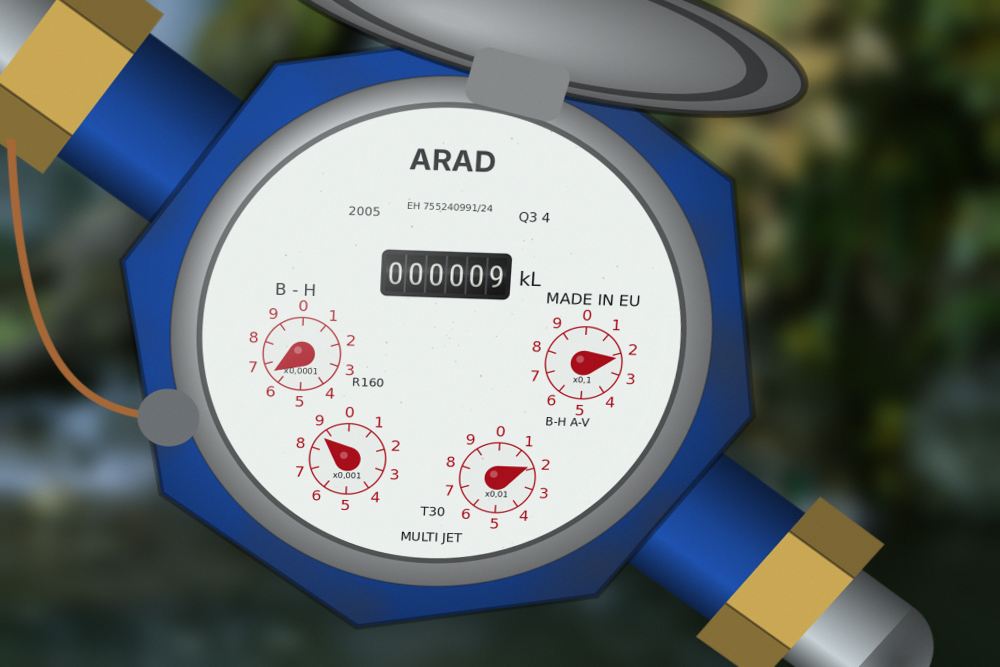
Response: 9.2186 kL
